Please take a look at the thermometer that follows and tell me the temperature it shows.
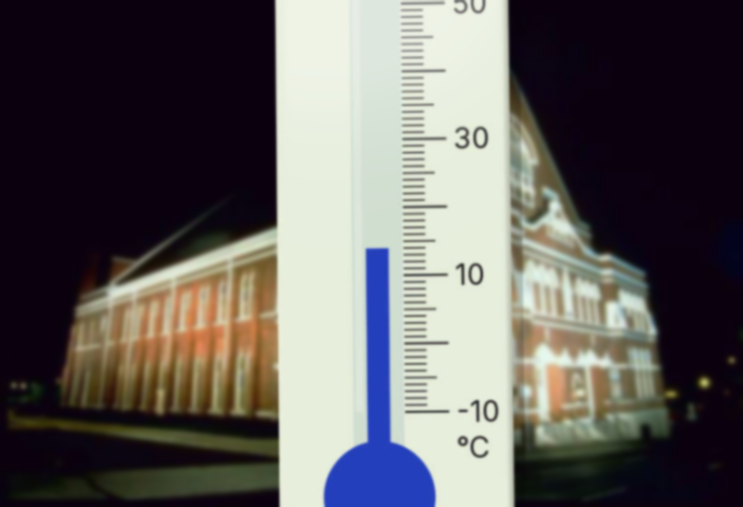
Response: 14 °C
